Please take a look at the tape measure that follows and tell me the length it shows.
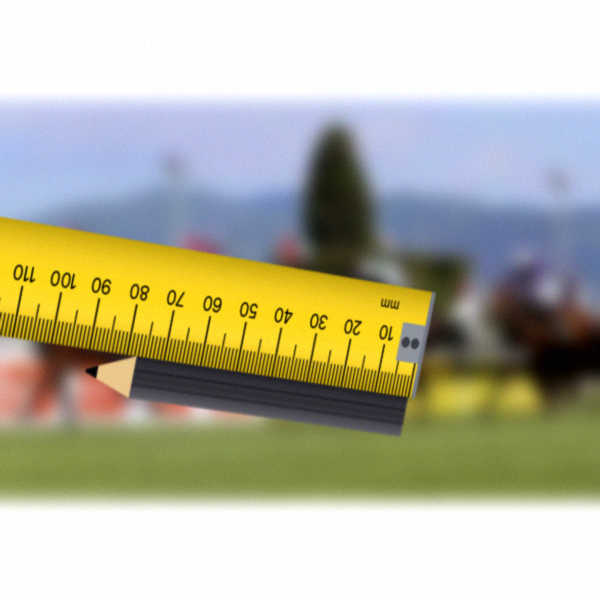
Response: 90 mm
